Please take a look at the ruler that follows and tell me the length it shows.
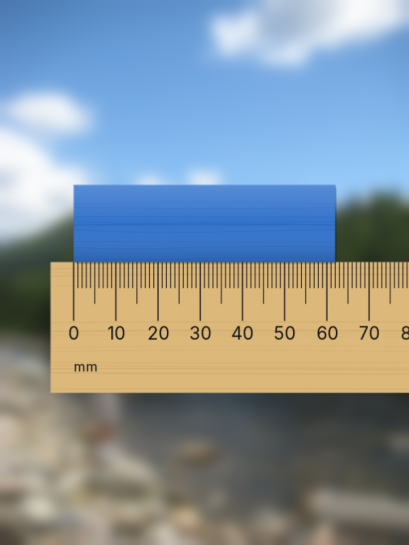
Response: 62 mm
